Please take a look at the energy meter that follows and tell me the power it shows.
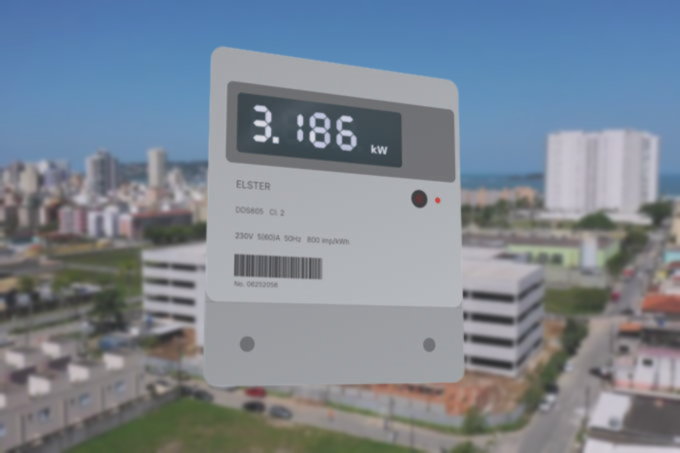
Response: 3.186 kW
